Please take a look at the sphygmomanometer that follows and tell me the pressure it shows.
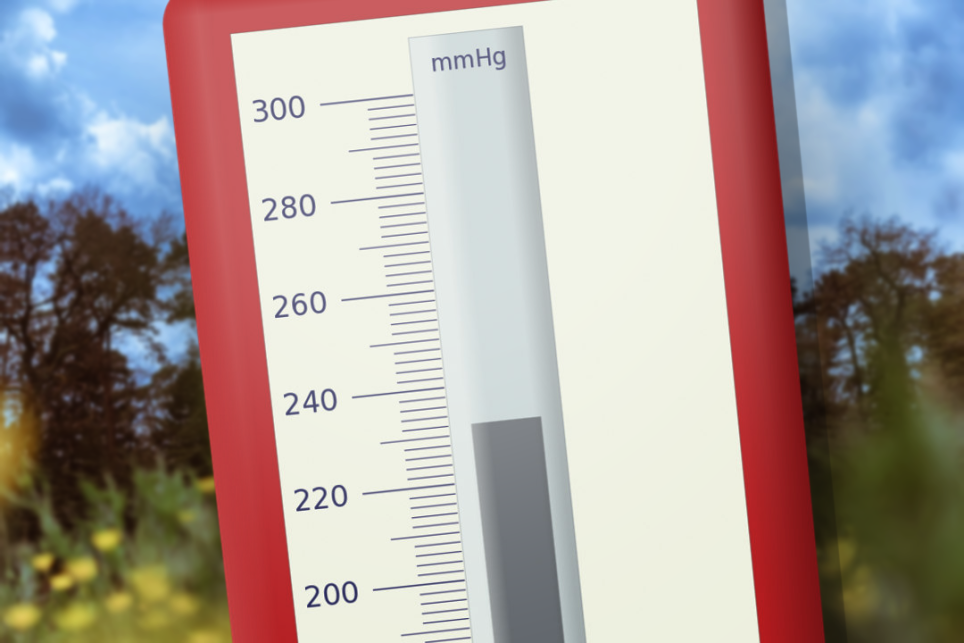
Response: 232 mmHg
